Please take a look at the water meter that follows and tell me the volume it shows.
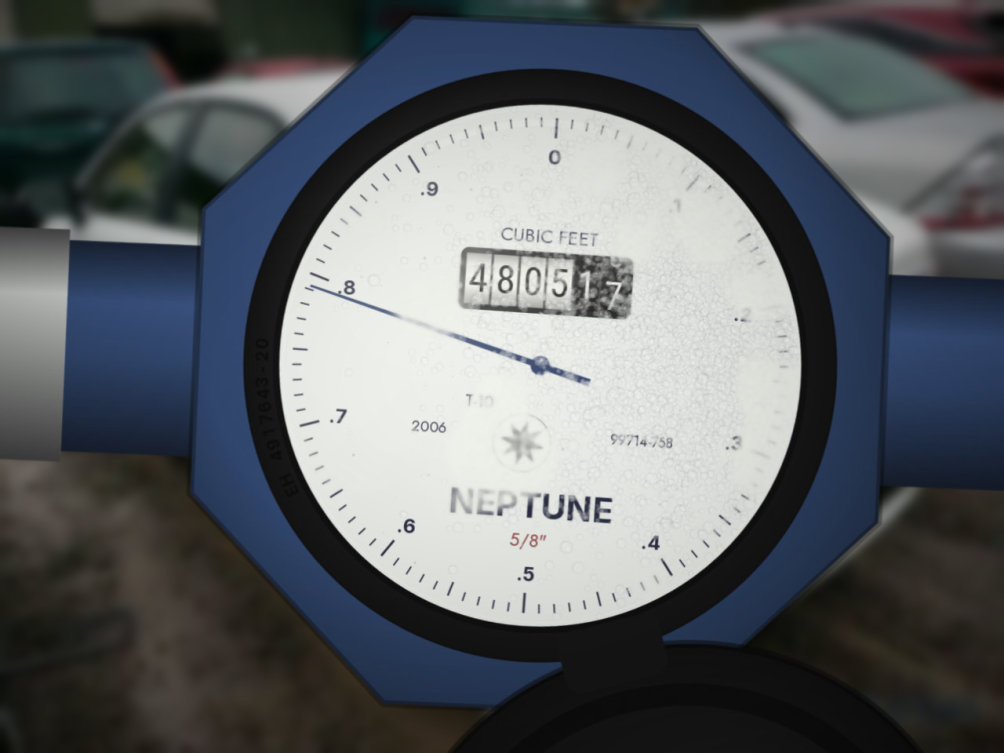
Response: 480516.79 ft³
